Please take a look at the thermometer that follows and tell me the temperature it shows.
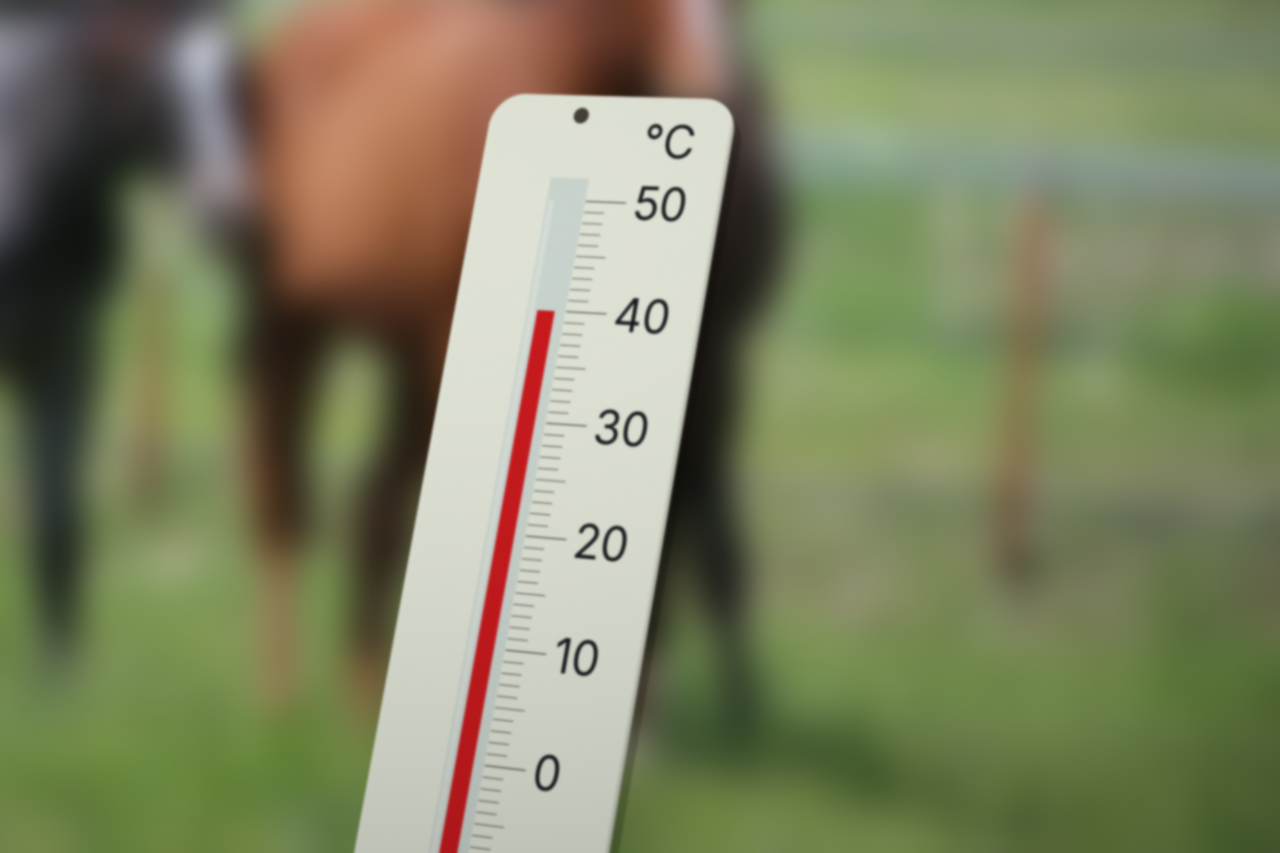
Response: 40 °C
